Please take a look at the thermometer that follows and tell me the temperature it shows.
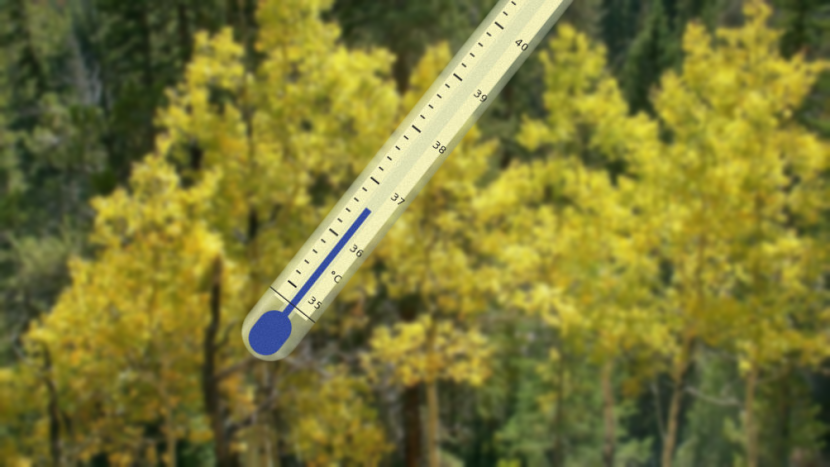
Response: 36.6 °C
